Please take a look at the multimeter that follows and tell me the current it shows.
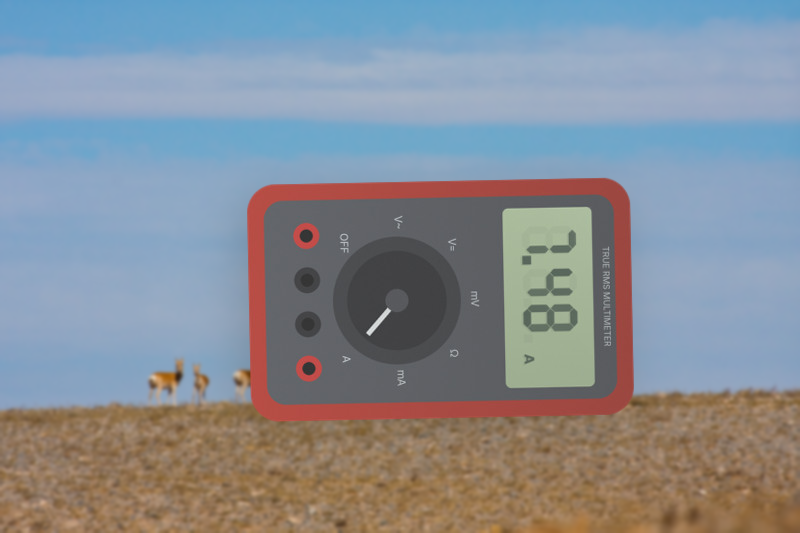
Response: 7.48 A
